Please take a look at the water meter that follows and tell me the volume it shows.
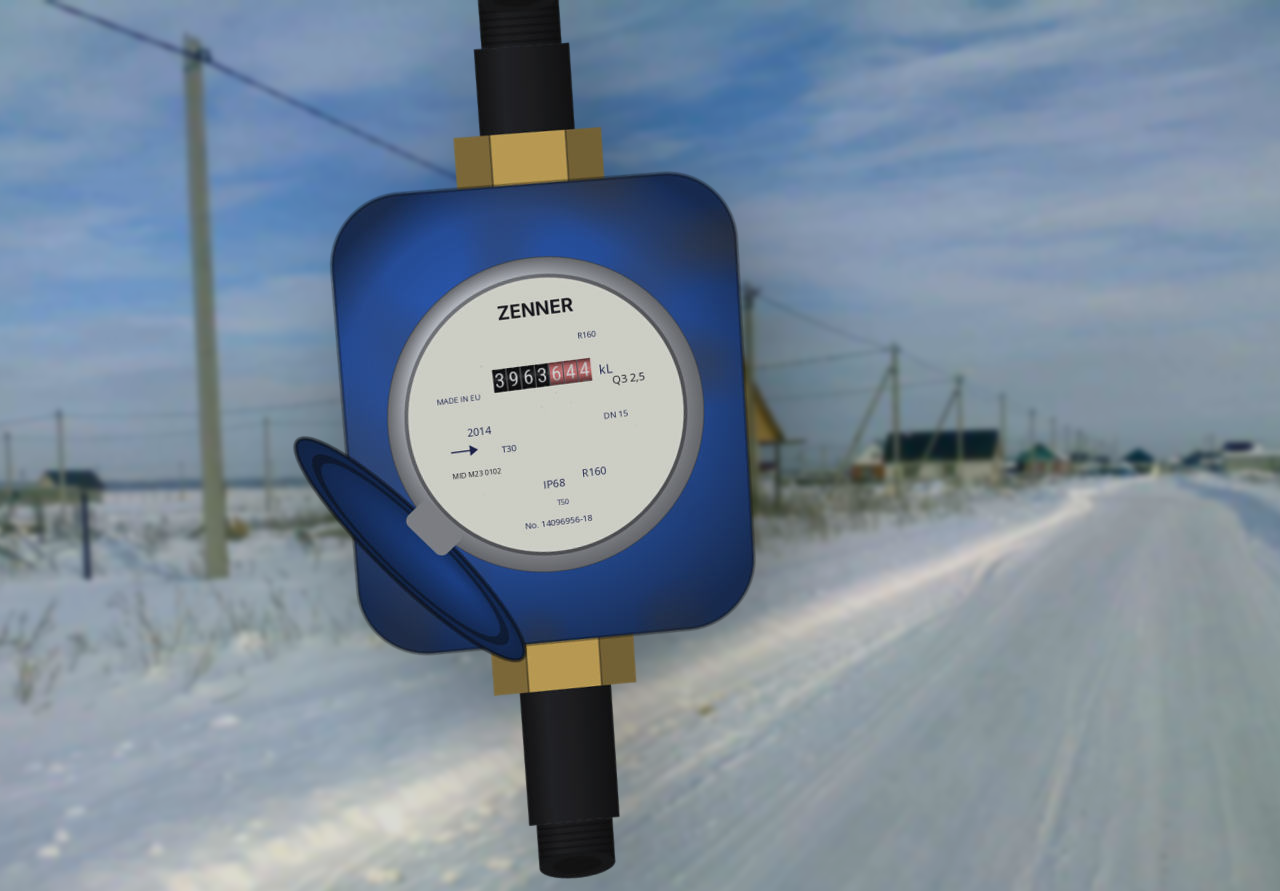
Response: 3963.644 kL
